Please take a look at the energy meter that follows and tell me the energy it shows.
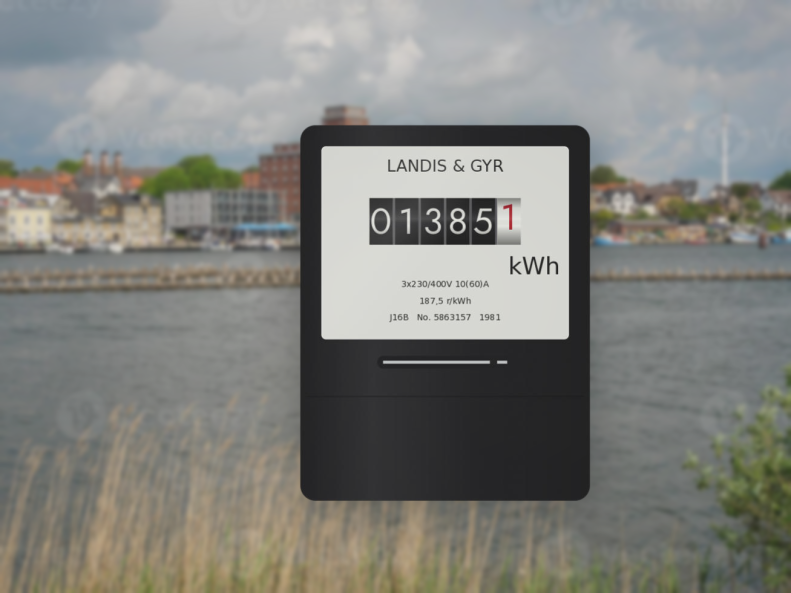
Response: 1385.1 kWh
